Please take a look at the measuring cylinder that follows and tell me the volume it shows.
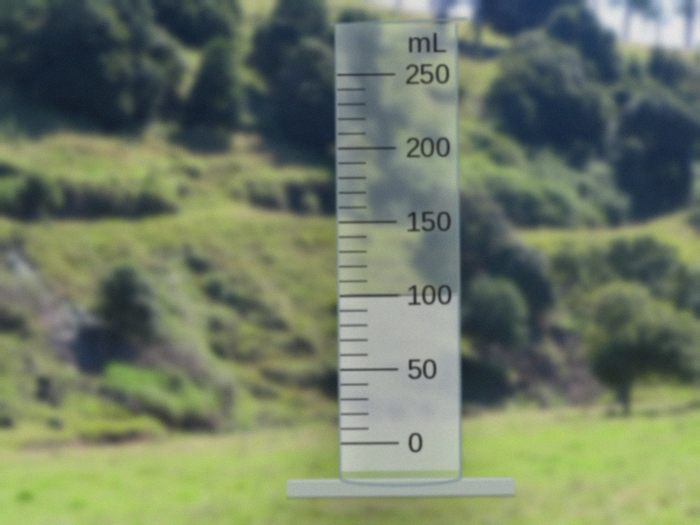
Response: 100 mL
